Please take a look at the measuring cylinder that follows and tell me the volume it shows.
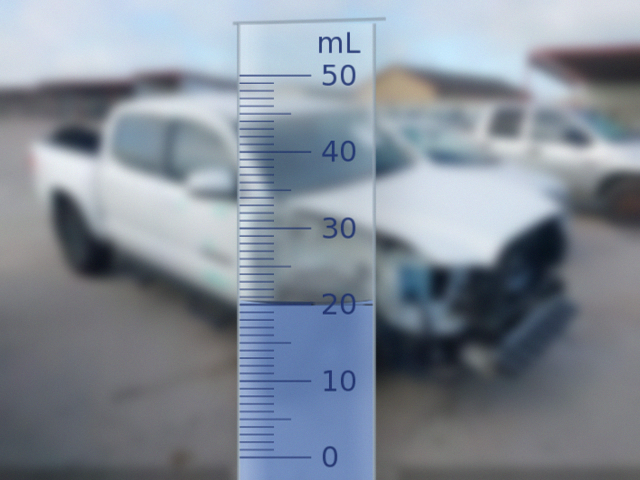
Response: 20 mL
